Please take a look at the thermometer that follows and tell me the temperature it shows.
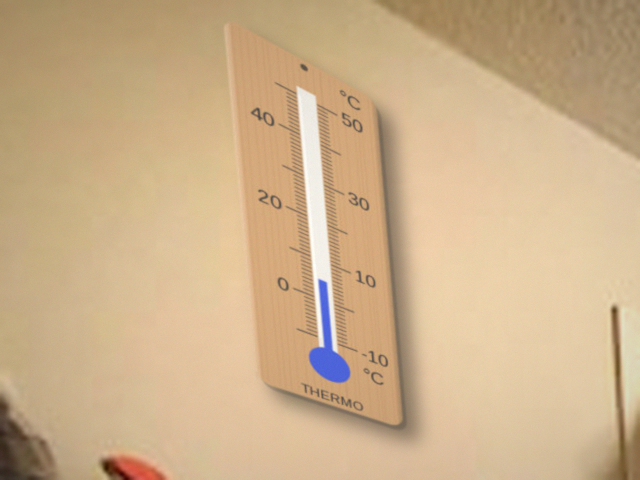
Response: 5 °C
